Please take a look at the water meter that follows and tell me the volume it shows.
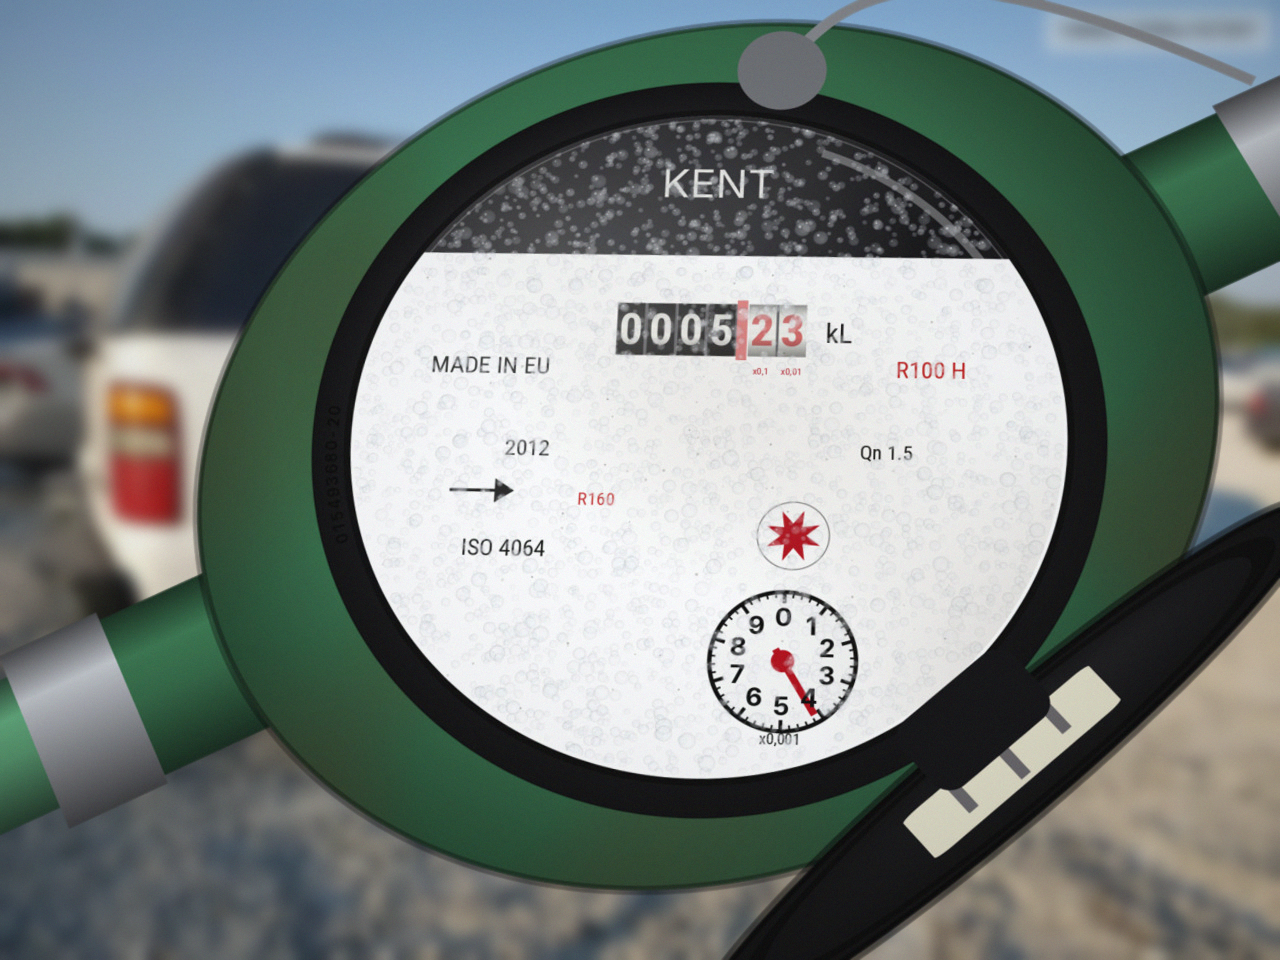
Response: 5.234 kL
